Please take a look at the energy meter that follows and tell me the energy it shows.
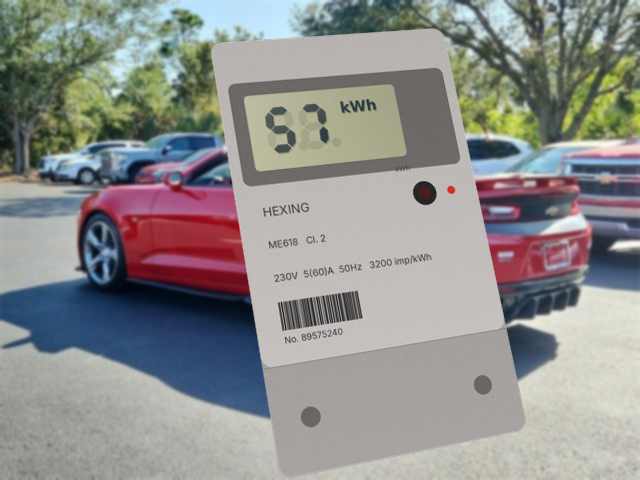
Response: 57 kWh
